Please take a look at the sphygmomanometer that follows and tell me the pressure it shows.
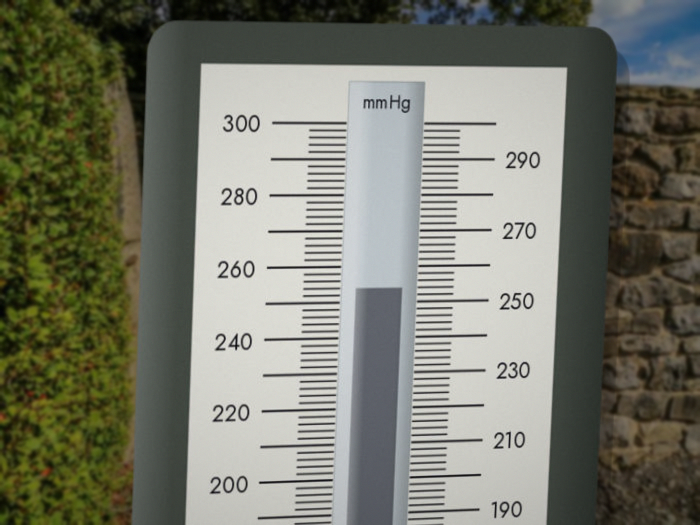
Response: 254 mmHg
